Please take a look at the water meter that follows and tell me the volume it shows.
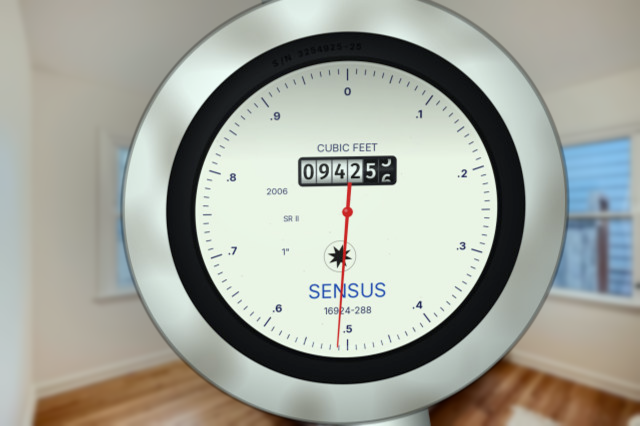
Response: 94255.51 ft³
